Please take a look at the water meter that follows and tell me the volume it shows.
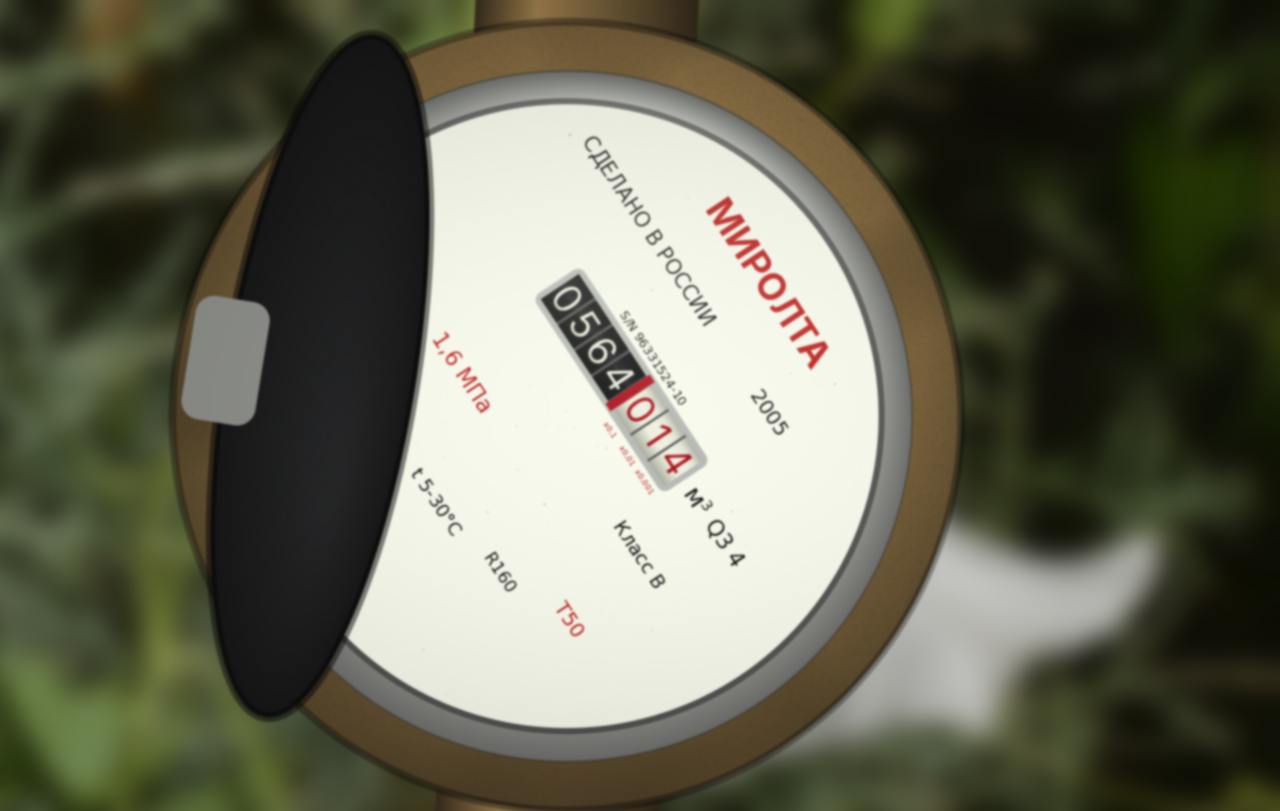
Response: 564.014 m³
